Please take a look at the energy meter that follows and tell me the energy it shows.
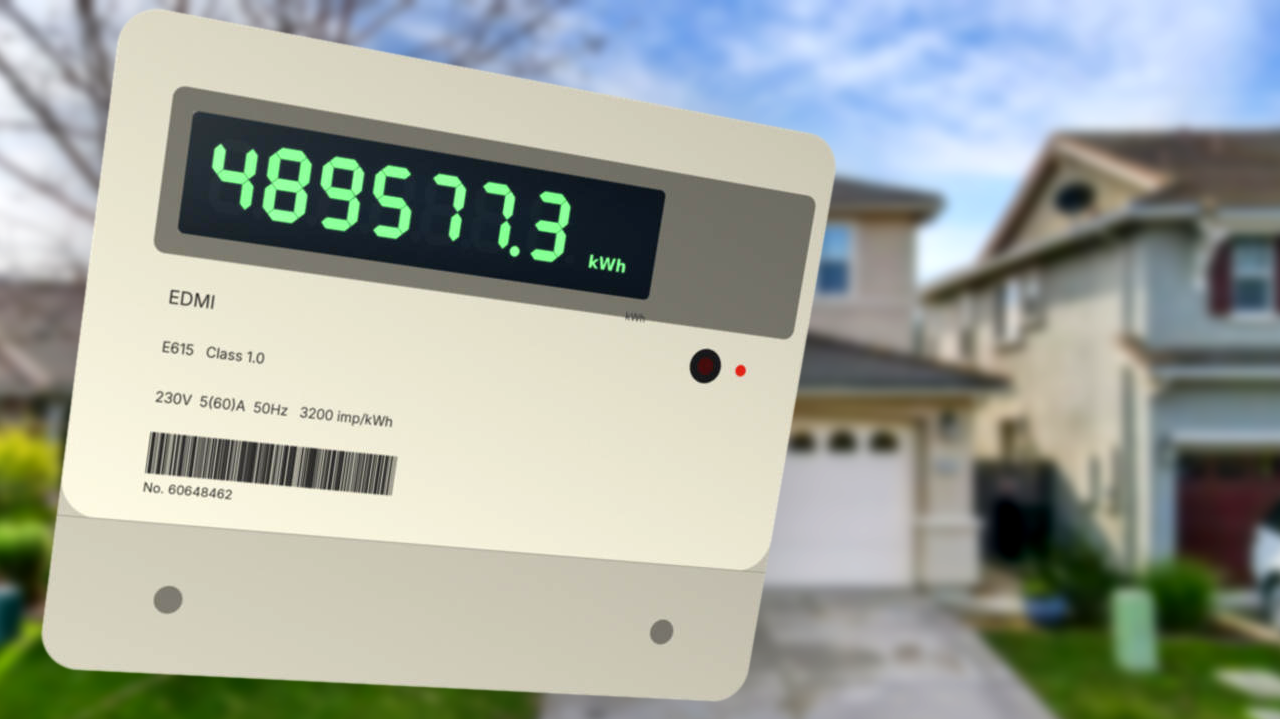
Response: 489577.3 kWh
